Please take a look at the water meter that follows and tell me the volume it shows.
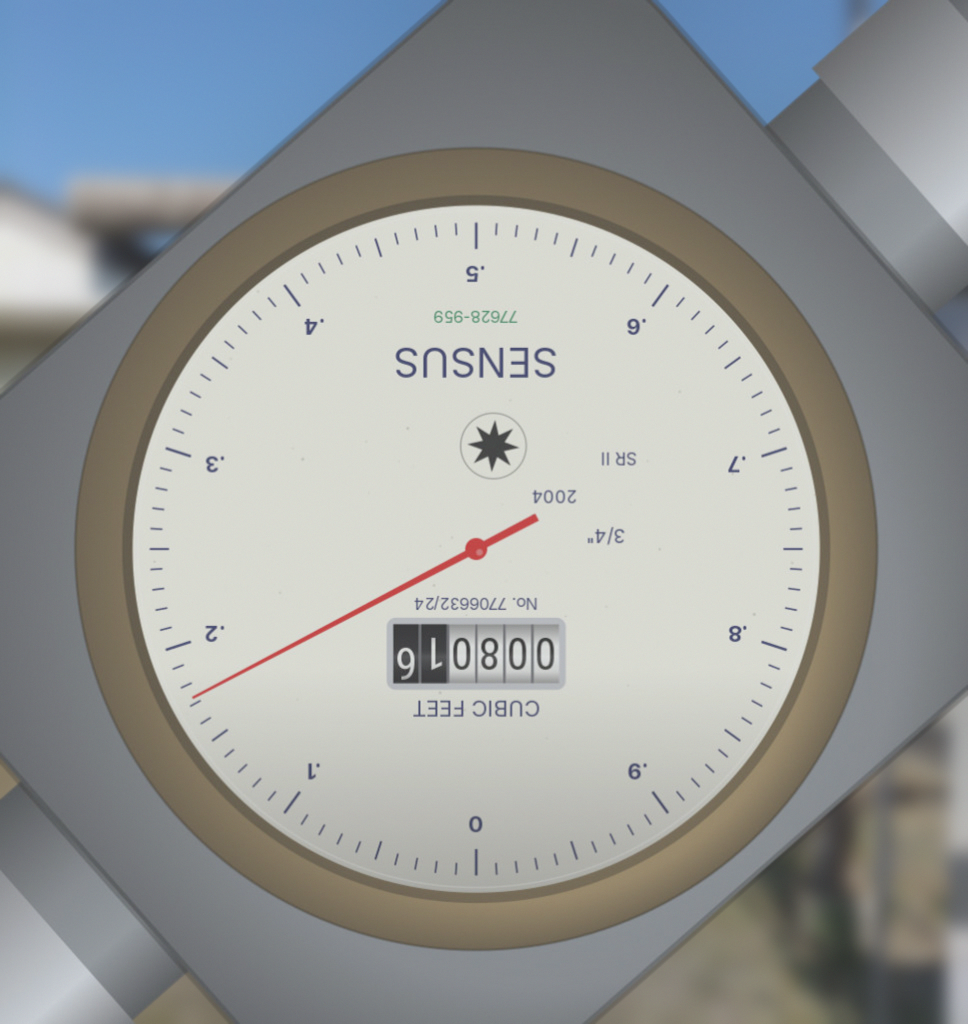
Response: 8016.17 ft³
